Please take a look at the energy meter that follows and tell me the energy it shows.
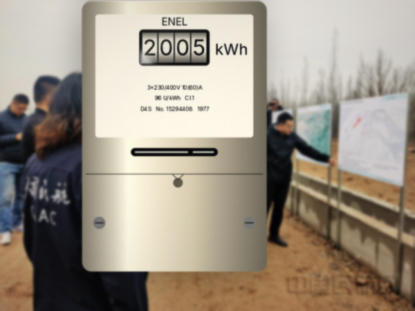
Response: 2005 kWh
